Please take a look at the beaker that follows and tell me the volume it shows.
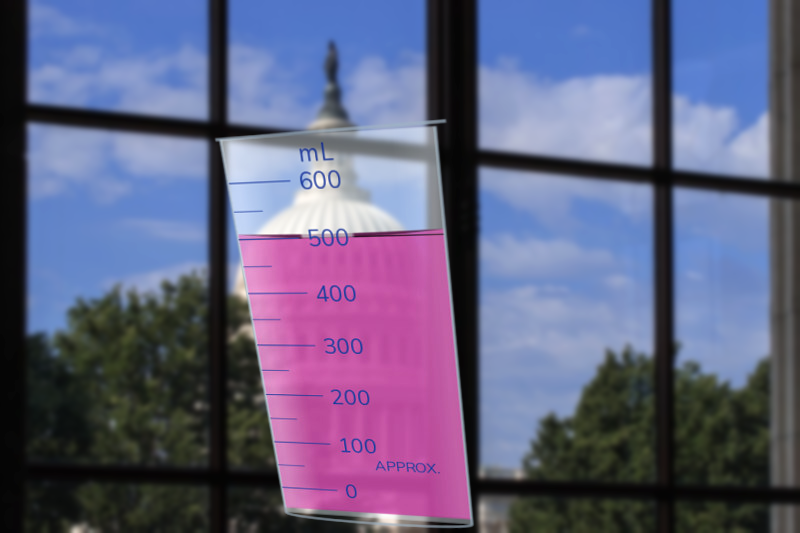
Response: 500 mL
